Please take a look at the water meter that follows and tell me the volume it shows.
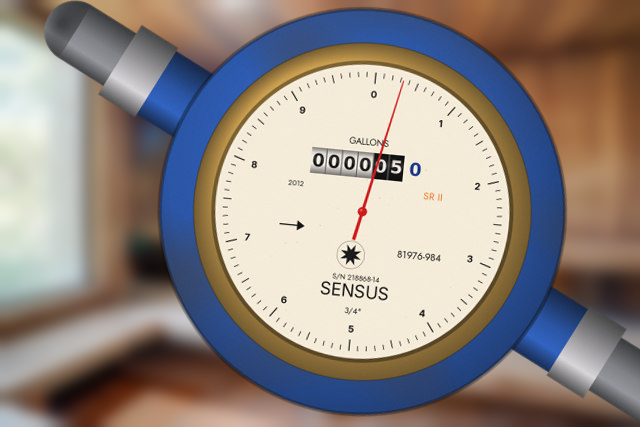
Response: 50.3 gal
